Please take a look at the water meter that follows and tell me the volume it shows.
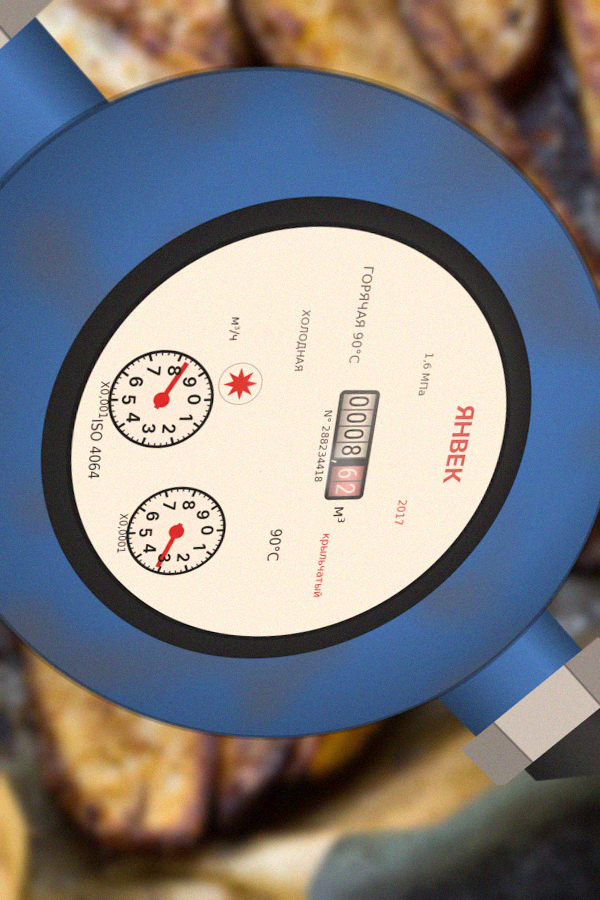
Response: 8.6283 m³
